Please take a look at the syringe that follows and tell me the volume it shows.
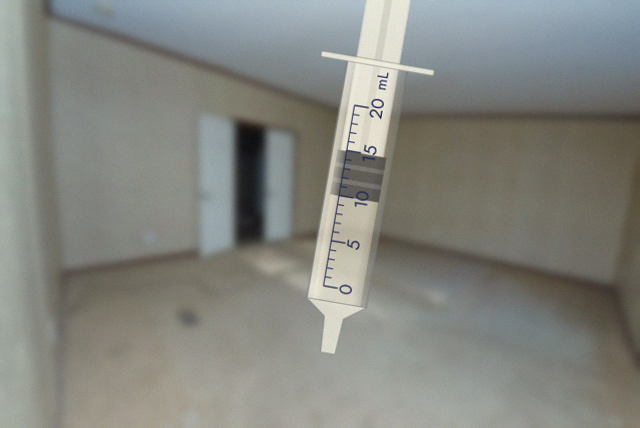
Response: 10 mL
